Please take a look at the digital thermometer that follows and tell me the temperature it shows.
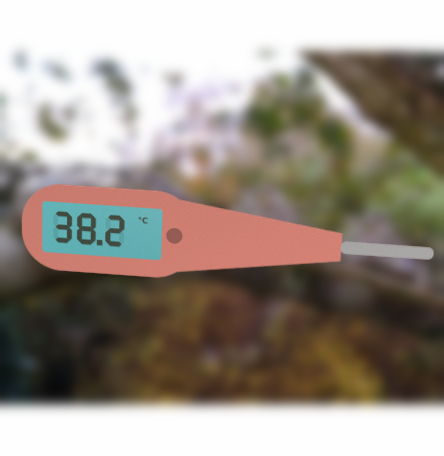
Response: 38.2 °C
